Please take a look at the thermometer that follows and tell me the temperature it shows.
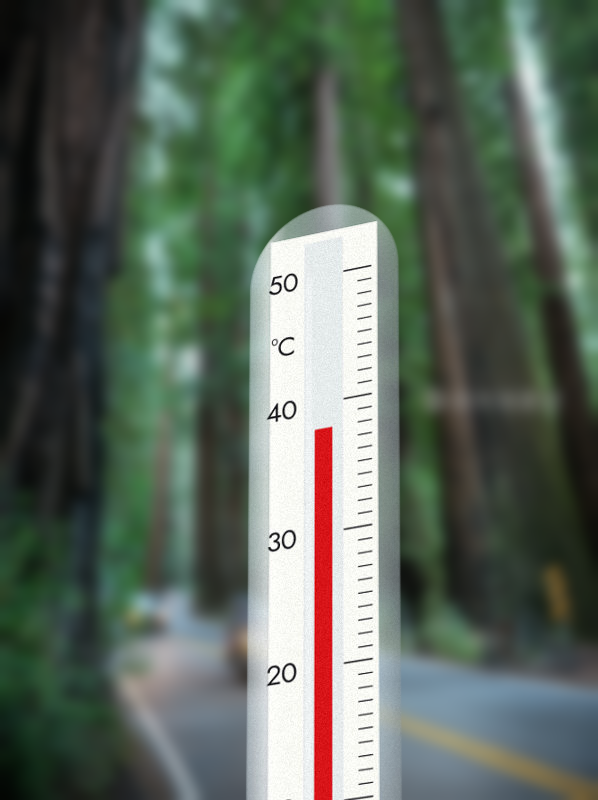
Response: 38 °C
